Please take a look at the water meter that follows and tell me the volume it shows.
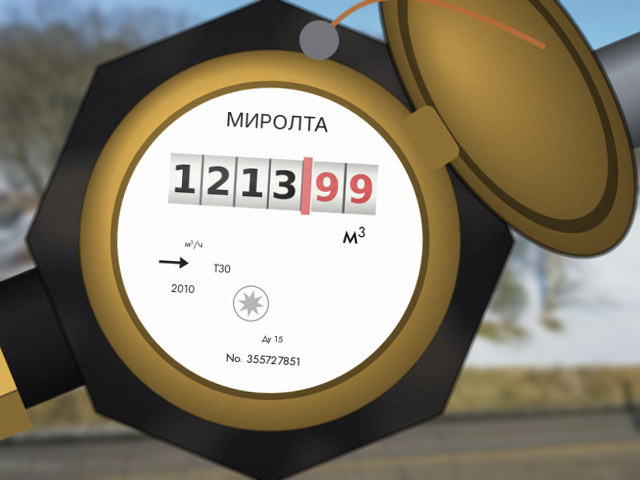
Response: 1213.99 m³
